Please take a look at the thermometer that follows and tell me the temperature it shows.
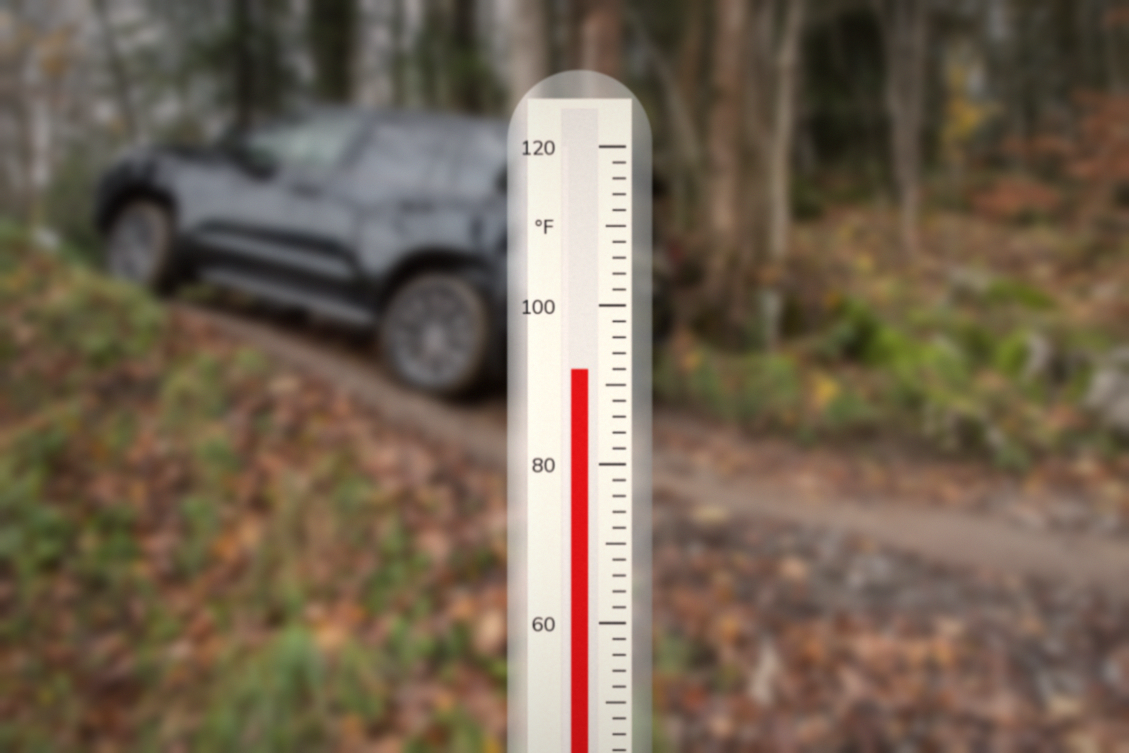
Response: 92 °F
